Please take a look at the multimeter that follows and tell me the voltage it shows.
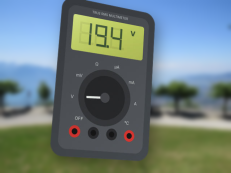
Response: 19.4 V
